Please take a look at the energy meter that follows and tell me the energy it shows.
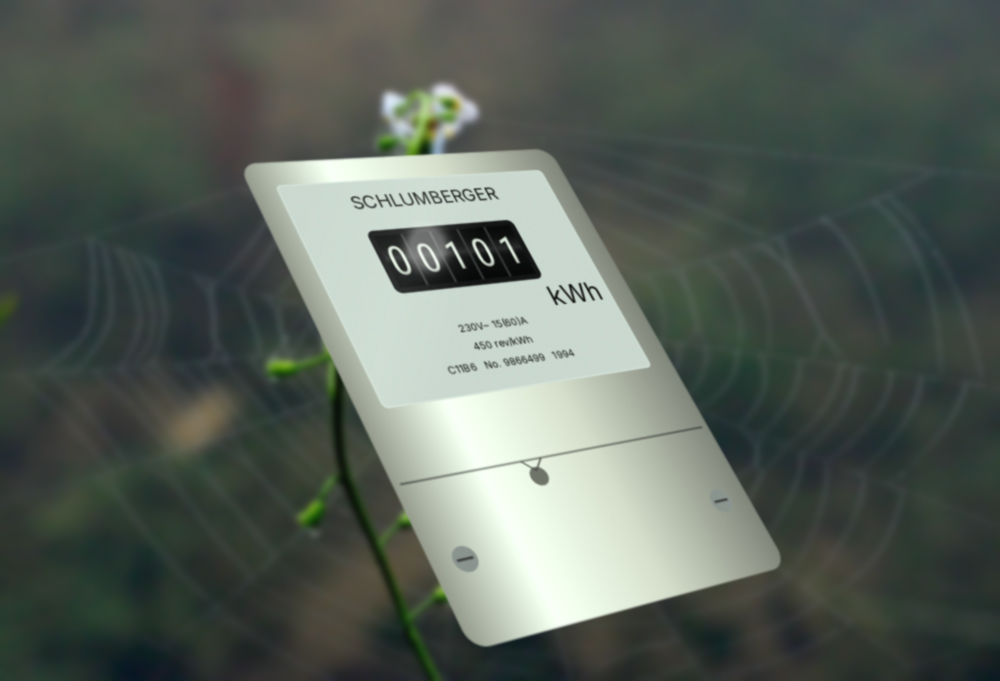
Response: 101 kWh
